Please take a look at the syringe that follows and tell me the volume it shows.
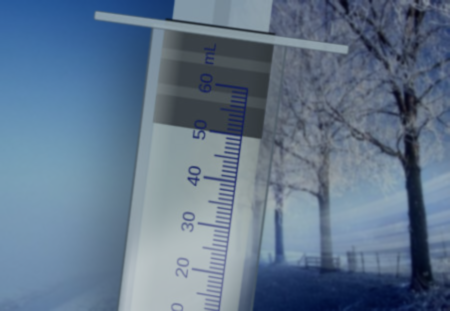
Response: 50 mL
